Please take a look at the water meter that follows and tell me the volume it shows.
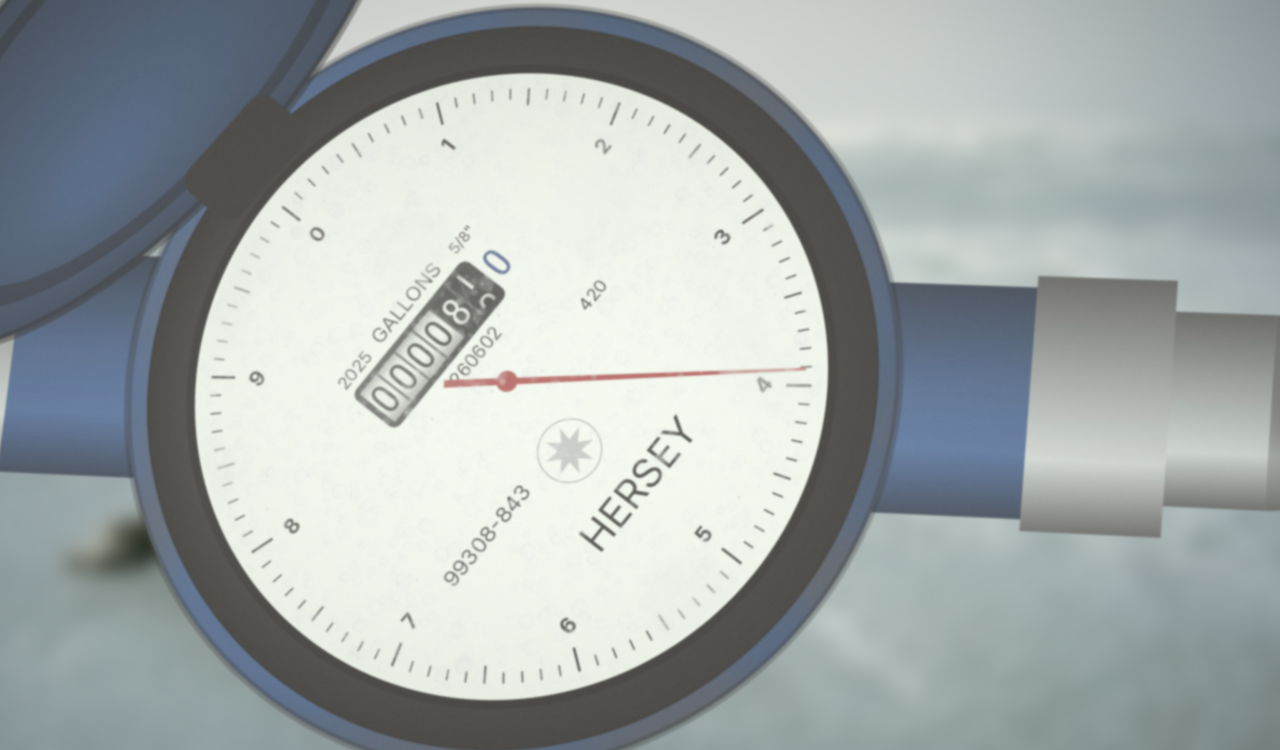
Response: 813.9 gal
